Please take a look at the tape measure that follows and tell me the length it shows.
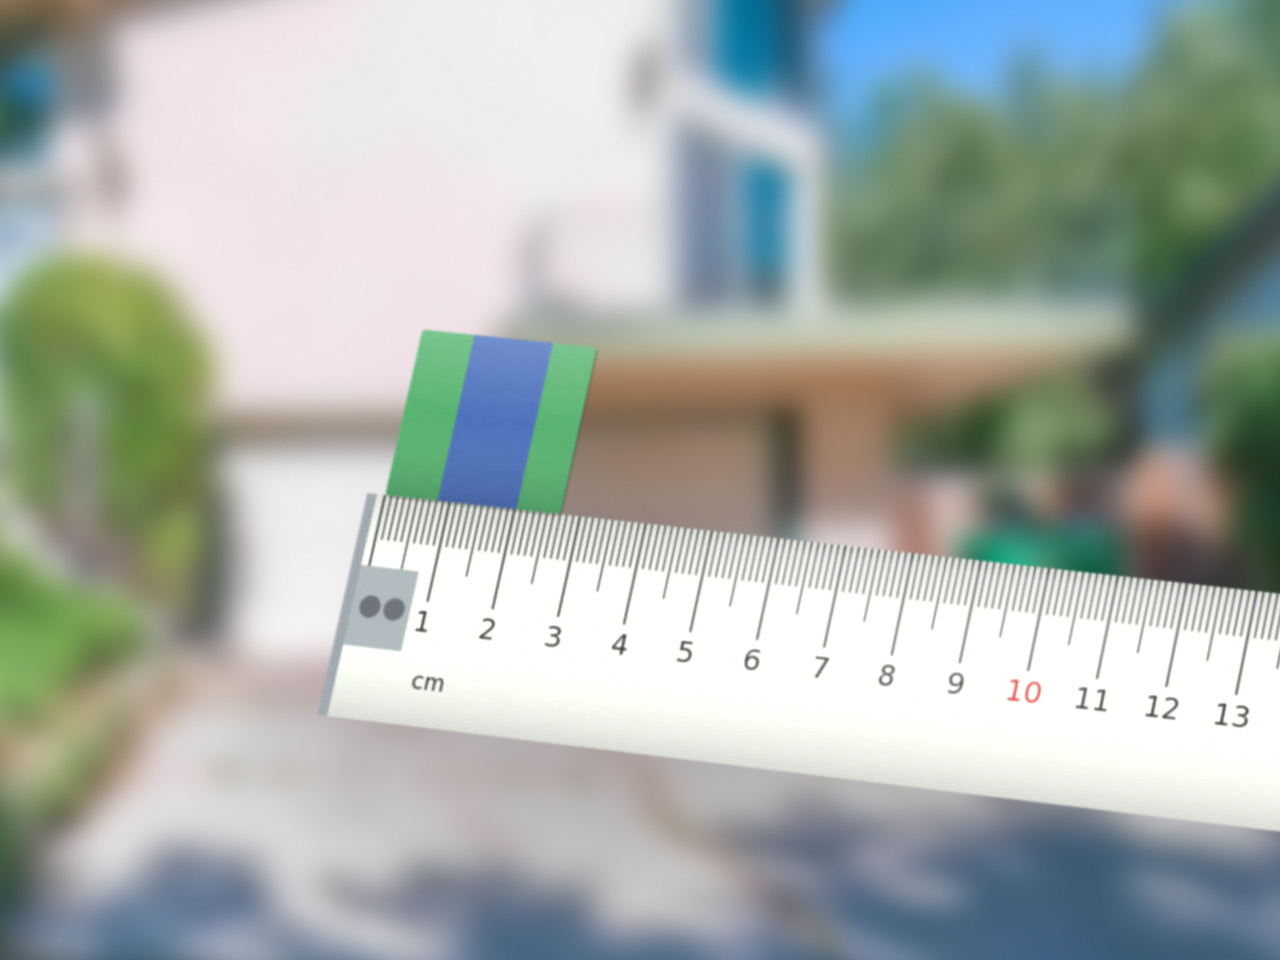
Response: 2.7 cm
